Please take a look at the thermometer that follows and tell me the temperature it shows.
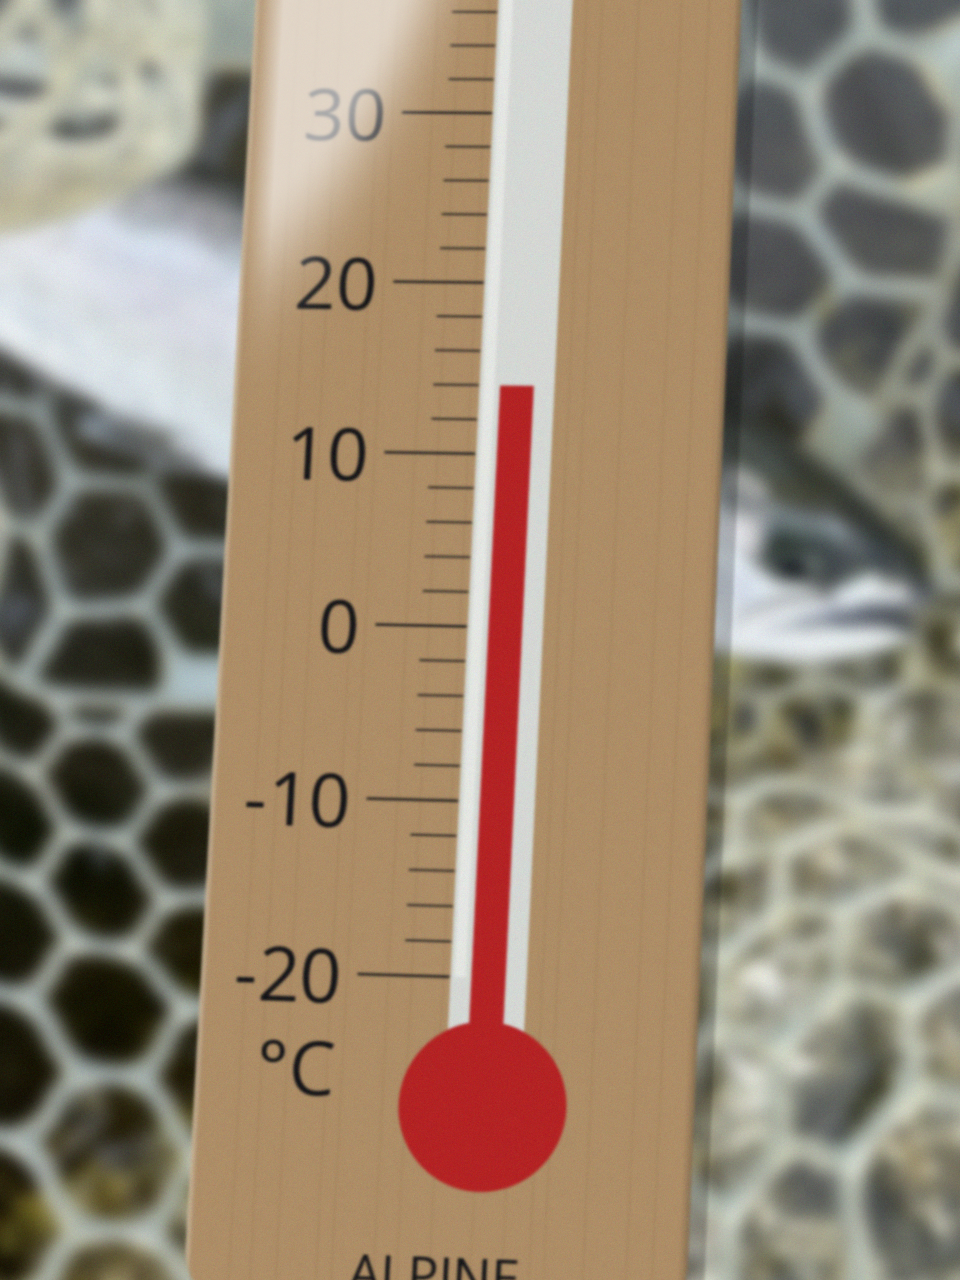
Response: 14 °C
